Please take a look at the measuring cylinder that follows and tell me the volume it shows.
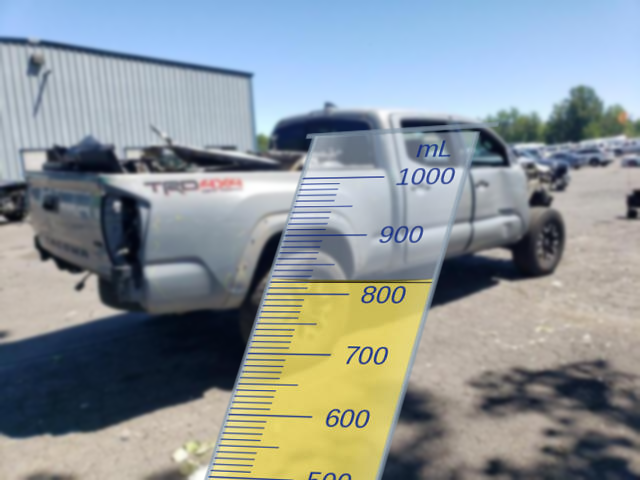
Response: 820 mL
